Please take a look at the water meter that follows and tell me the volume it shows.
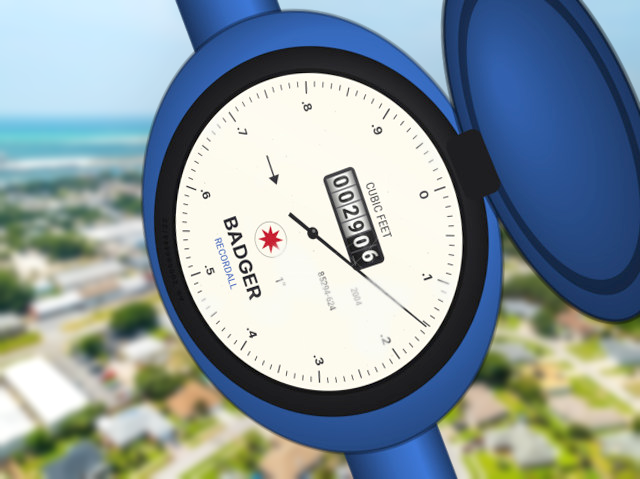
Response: 2906.15 ft³
